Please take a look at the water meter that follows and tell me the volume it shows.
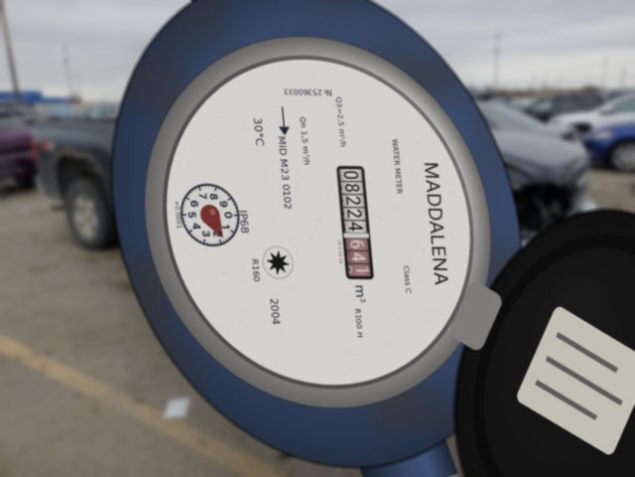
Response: 8224.6411 m³
